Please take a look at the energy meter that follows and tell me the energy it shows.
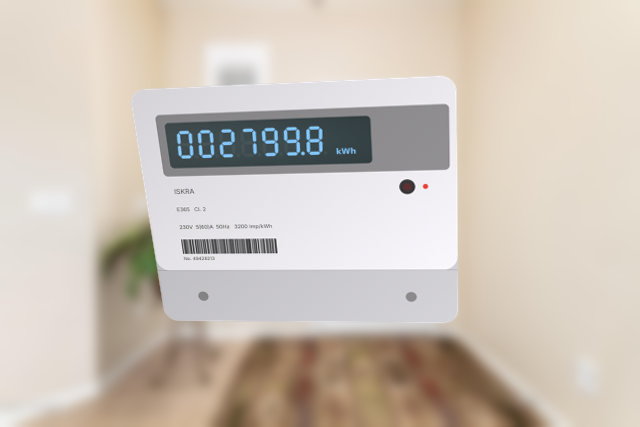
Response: 2799.8 kWh
